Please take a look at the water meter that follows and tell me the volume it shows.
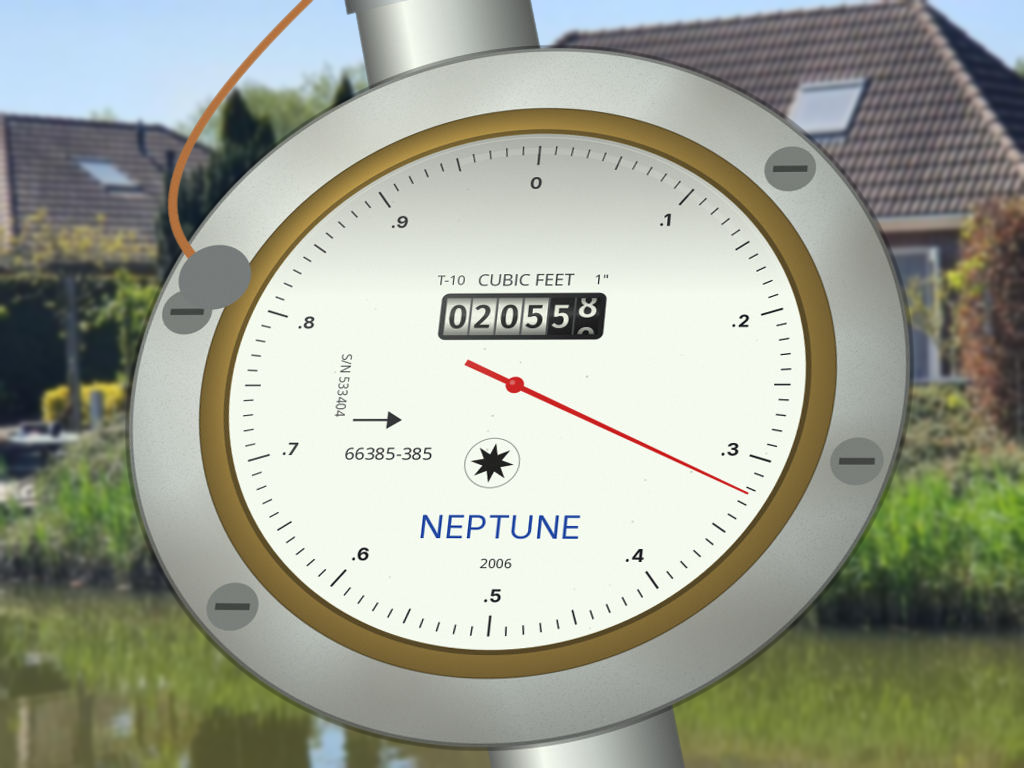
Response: 20558.32 ft³
